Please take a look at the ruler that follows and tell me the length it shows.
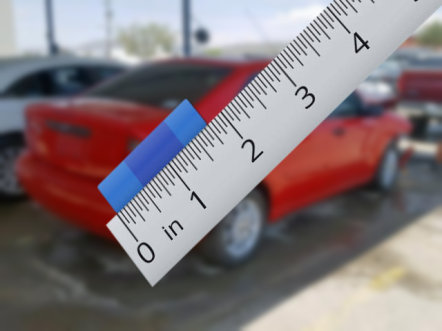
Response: 1.75 in
